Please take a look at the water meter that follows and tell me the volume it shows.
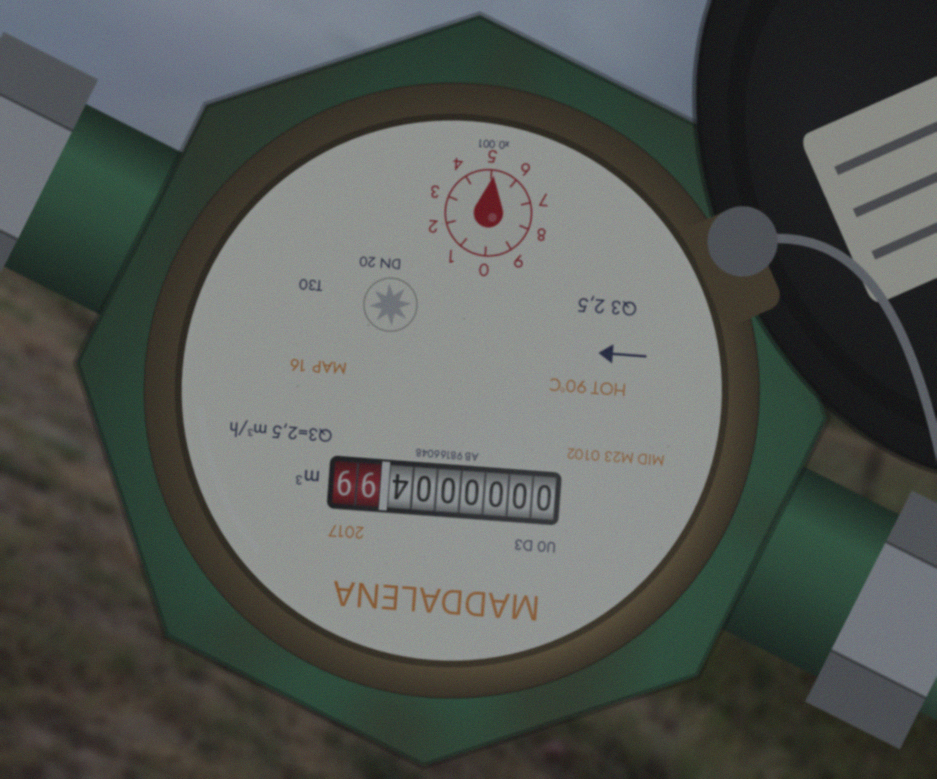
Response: 4.995 m³
